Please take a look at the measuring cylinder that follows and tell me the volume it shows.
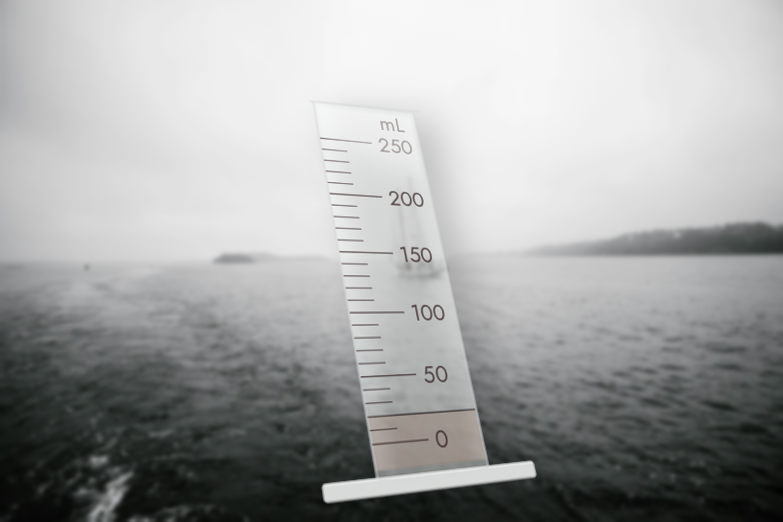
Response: 20 mL
